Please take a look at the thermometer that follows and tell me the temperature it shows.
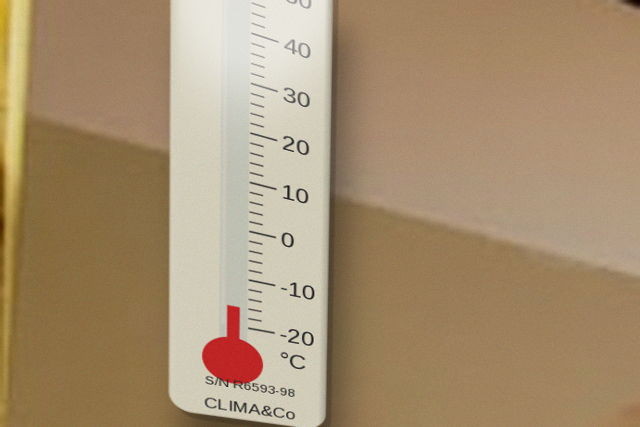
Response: -16 °C
